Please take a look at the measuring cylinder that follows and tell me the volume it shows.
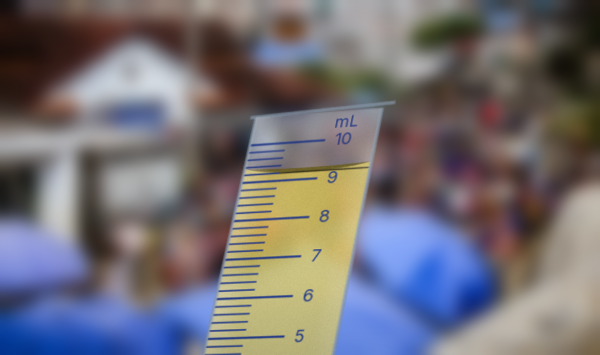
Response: 9.2 mL
